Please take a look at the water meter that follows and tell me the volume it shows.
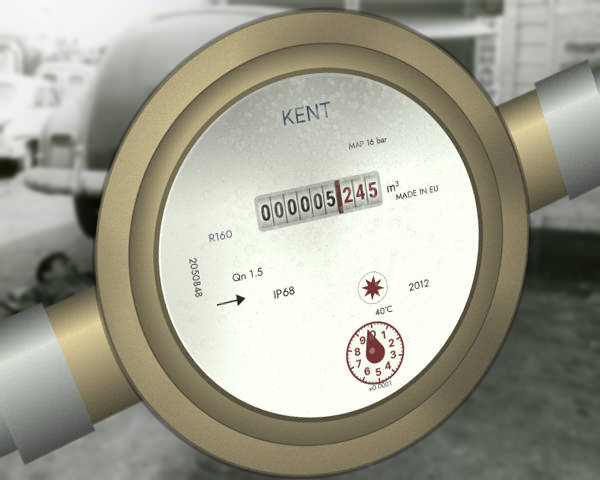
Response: 5.2449 m³
